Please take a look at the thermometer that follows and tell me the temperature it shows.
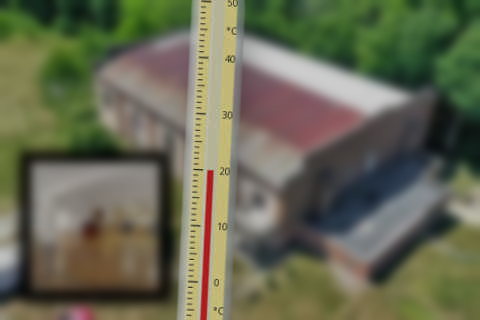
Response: 20 °C
